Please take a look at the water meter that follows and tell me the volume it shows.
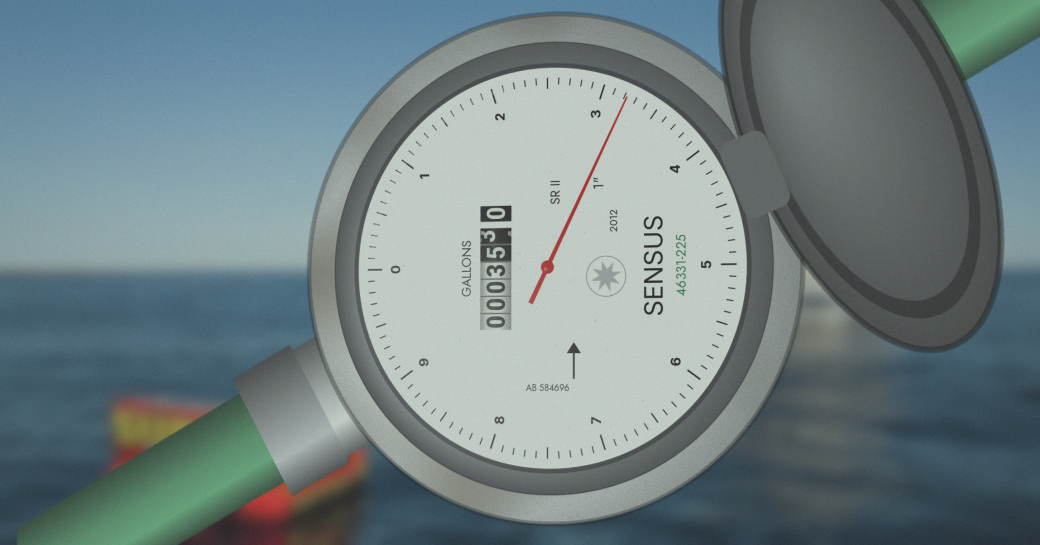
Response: 3533.2 gal
